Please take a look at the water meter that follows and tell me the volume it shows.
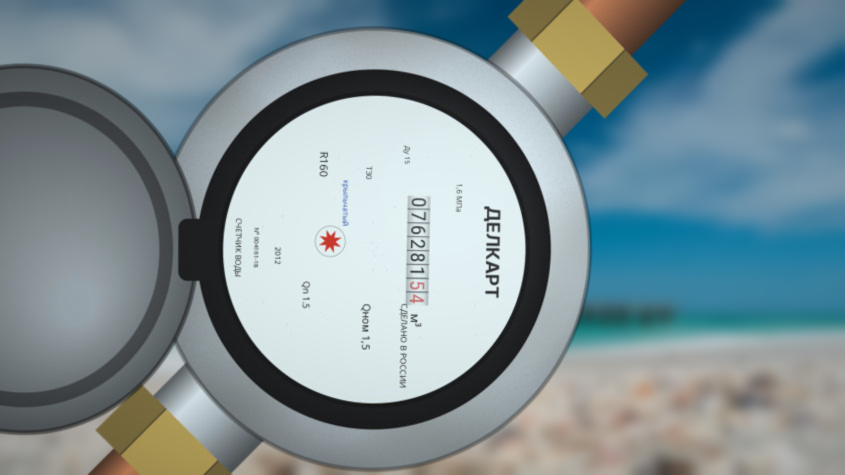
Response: 76281.54 m³
